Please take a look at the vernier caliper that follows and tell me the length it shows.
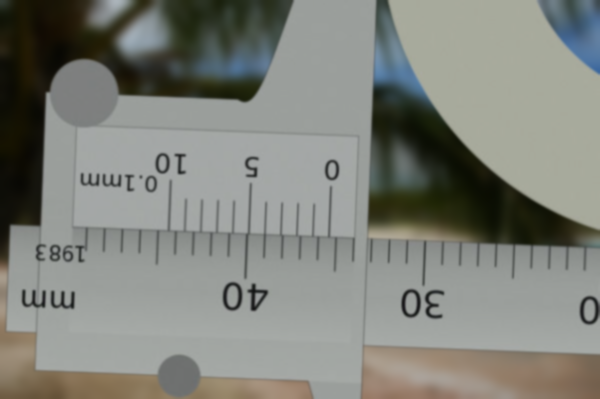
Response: 35.4 mm
